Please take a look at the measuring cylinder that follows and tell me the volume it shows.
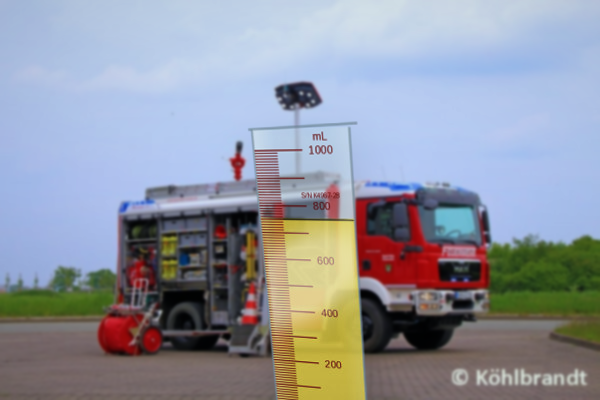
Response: 750 mL
